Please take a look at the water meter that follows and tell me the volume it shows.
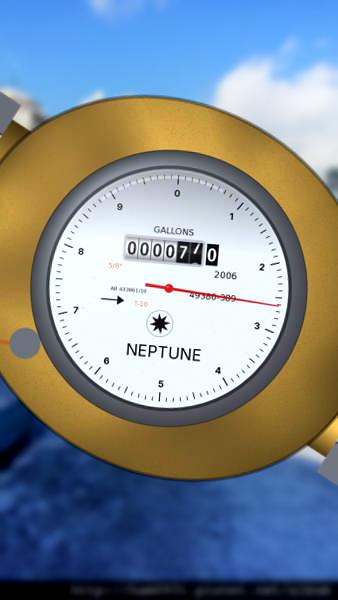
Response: 772.6 gal
